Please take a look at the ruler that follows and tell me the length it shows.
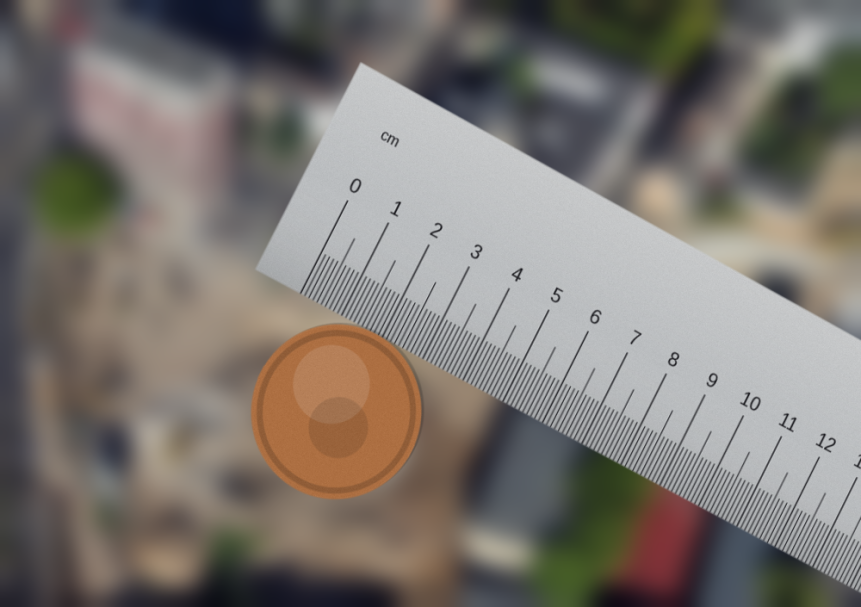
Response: 3.7 cm
